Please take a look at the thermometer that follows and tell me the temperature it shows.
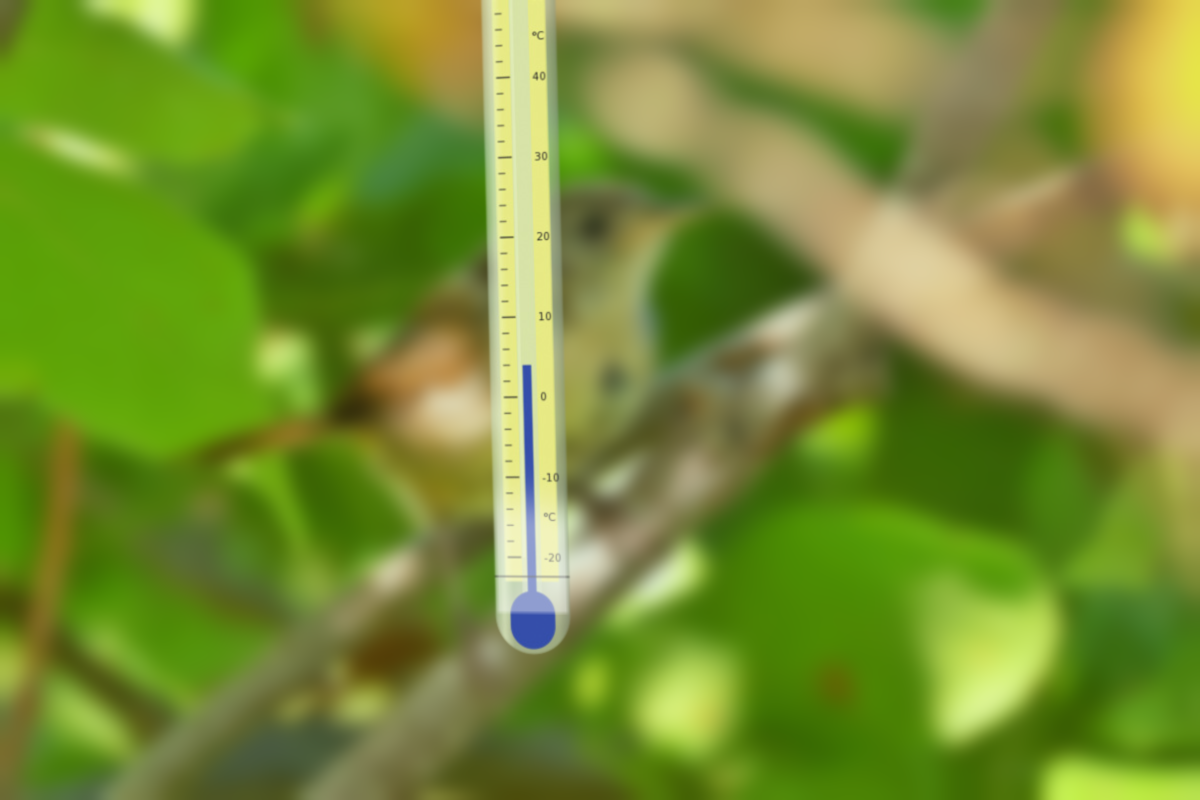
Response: 4 °C
